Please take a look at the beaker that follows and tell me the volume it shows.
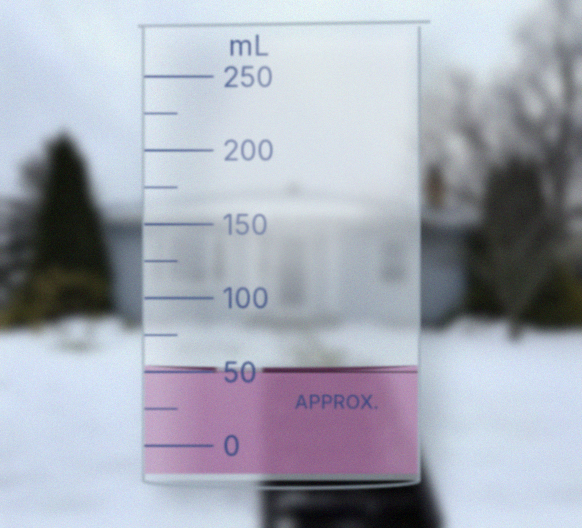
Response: 50 mL
